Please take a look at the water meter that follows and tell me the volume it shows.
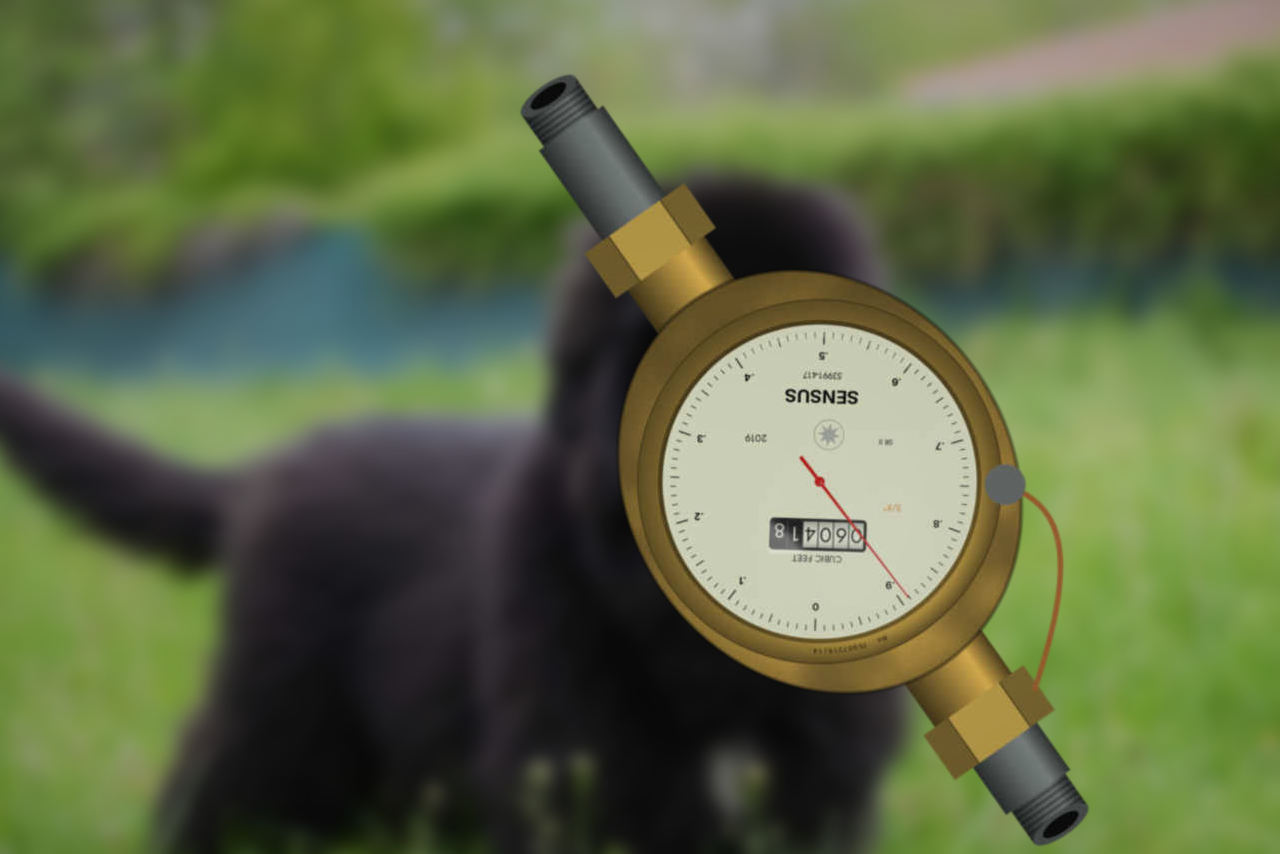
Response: 60417.89 ft³
